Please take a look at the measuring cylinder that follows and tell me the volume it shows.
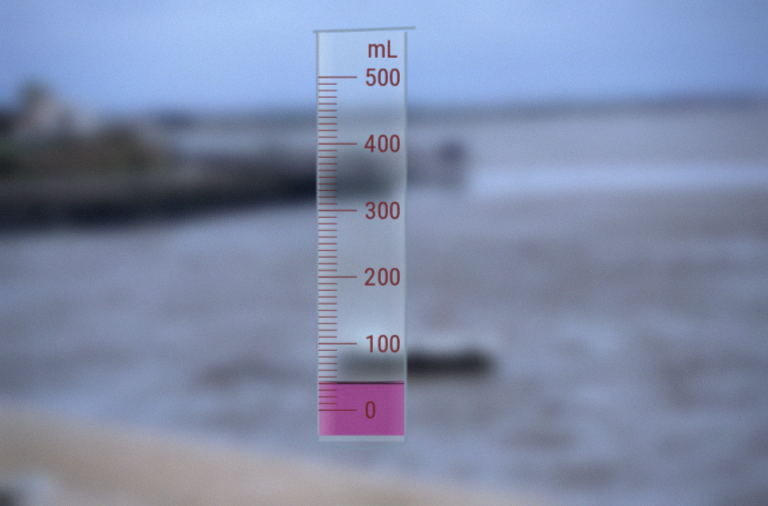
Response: 40 mL
